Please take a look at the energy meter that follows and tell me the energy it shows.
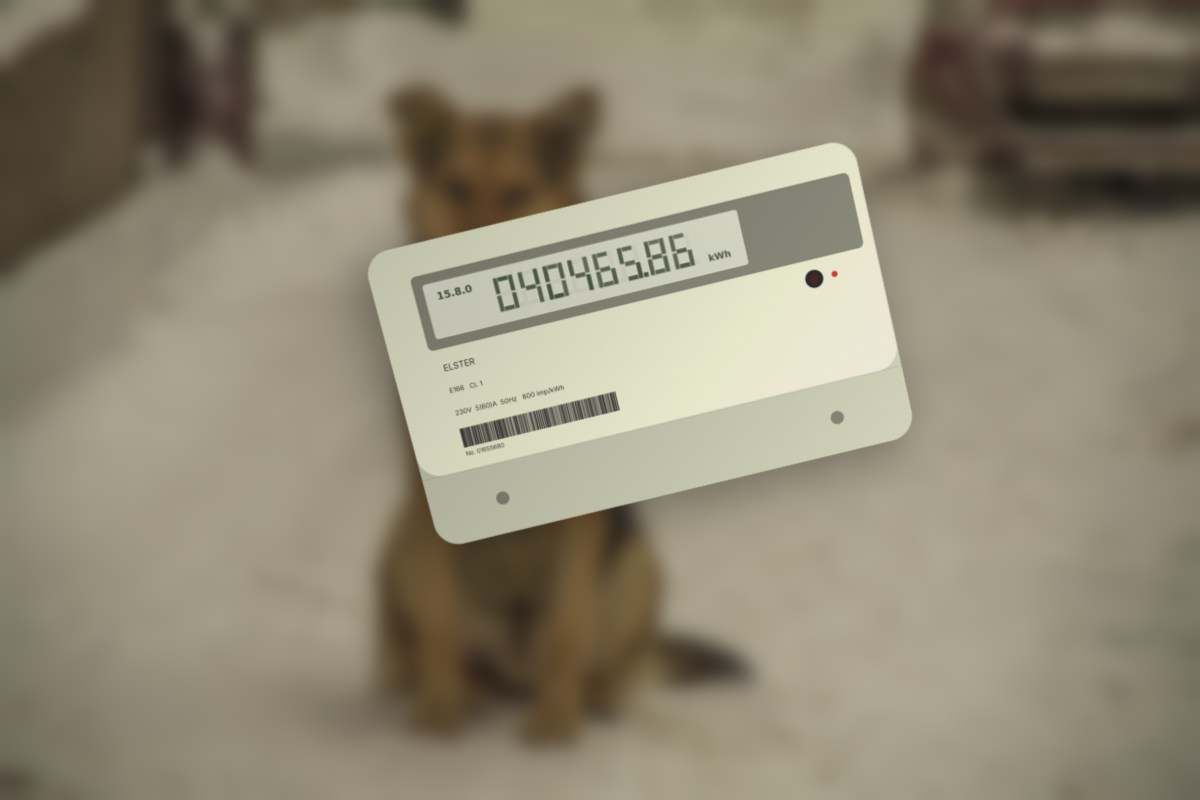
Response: 40465.86 kWh
